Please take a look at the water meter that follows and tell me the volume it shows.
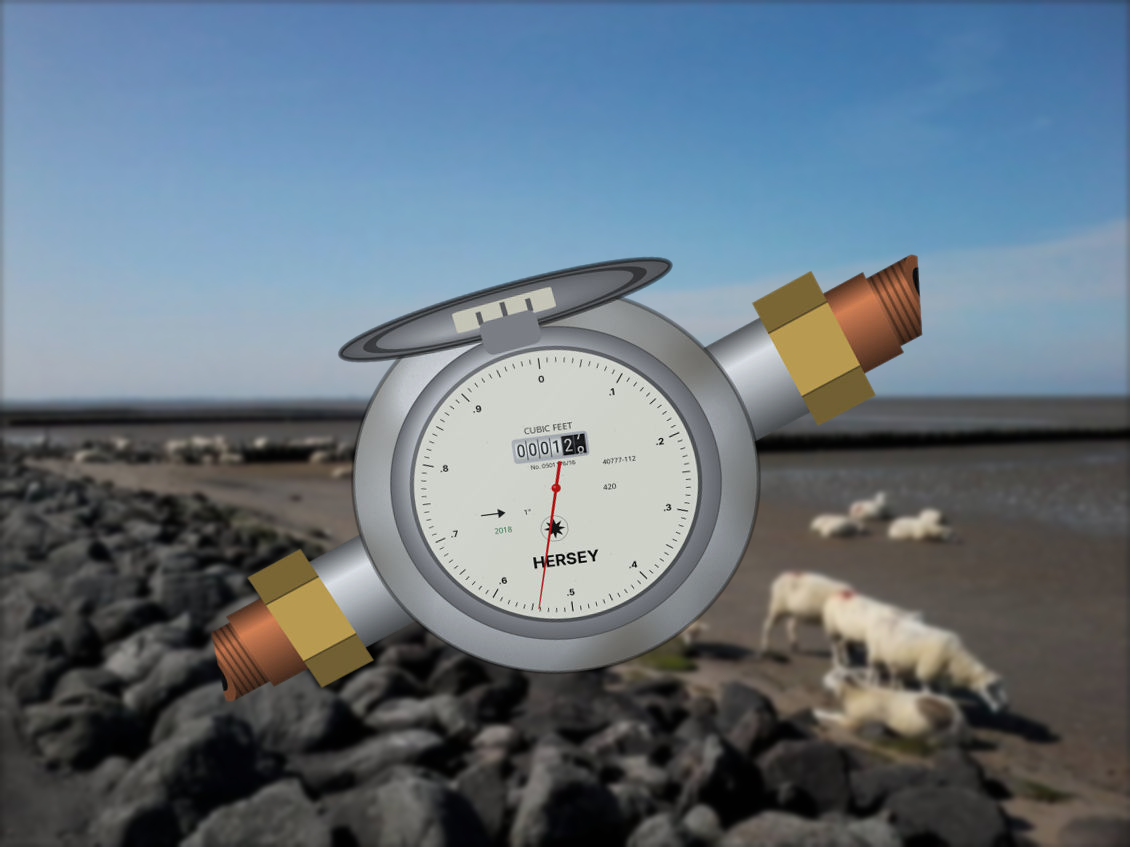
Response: 127.54 ft³
